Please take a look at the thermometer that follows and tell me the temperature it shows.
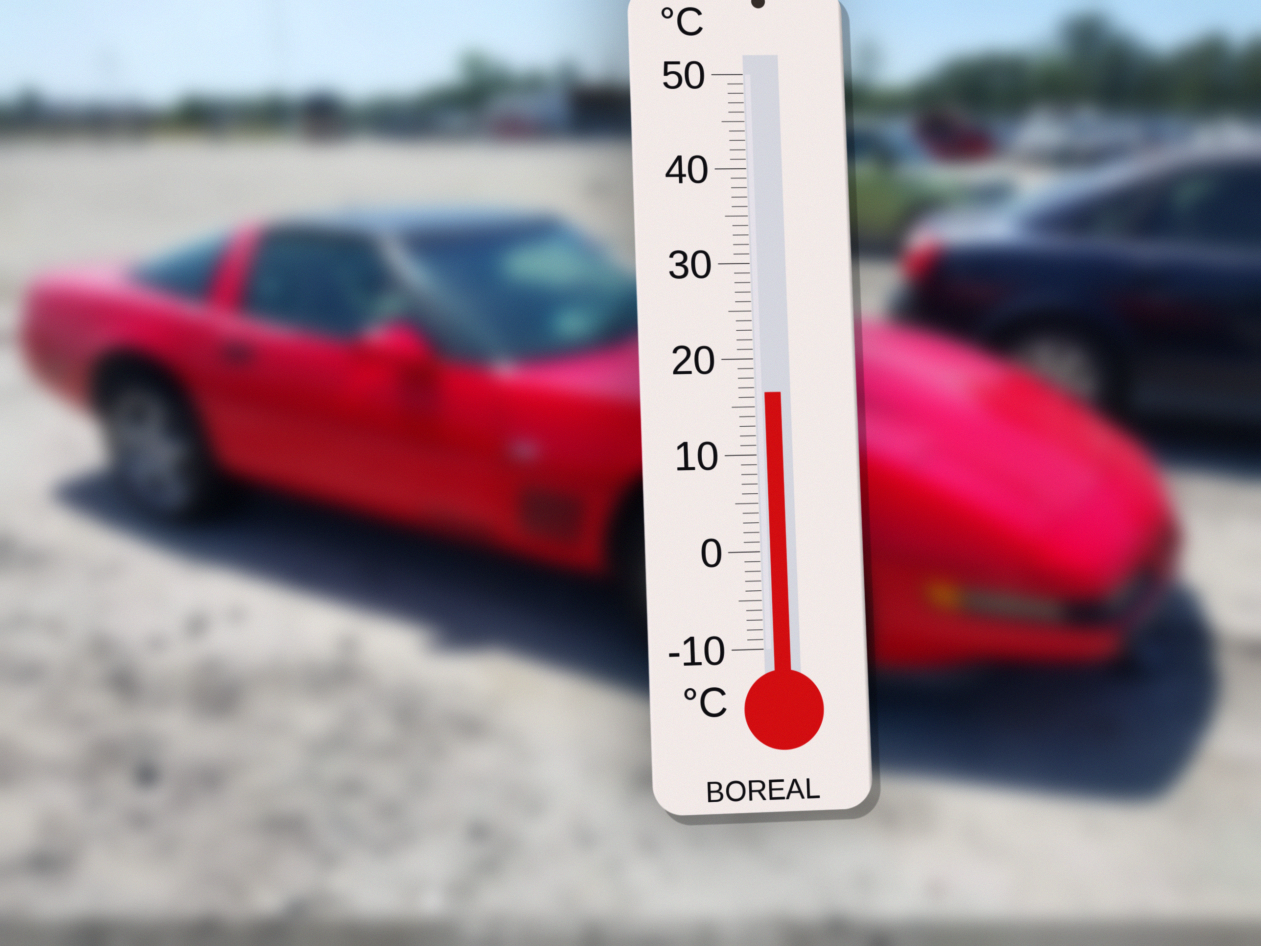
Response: 16.5 °C
